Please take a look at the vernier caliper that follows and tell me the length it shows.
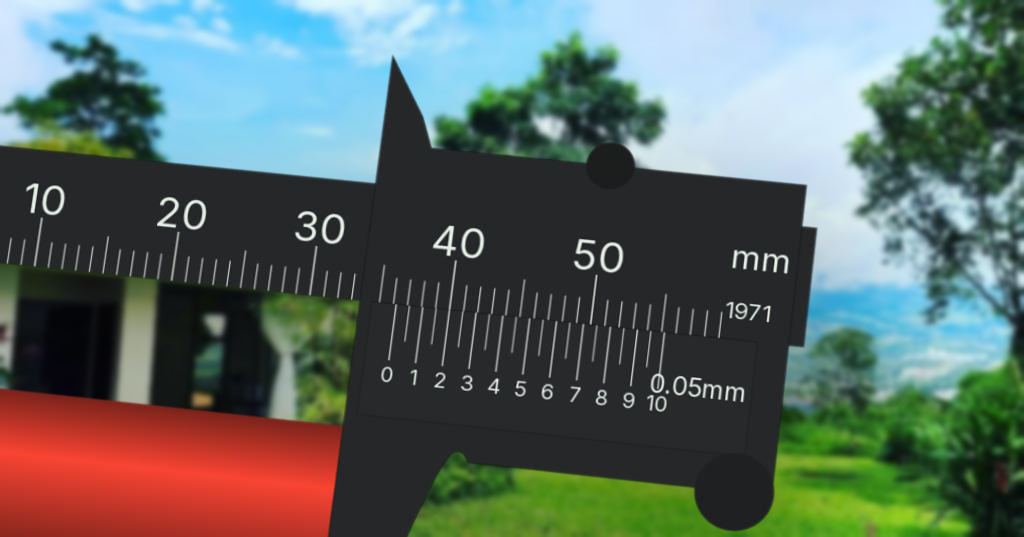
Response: 36.2 mm
